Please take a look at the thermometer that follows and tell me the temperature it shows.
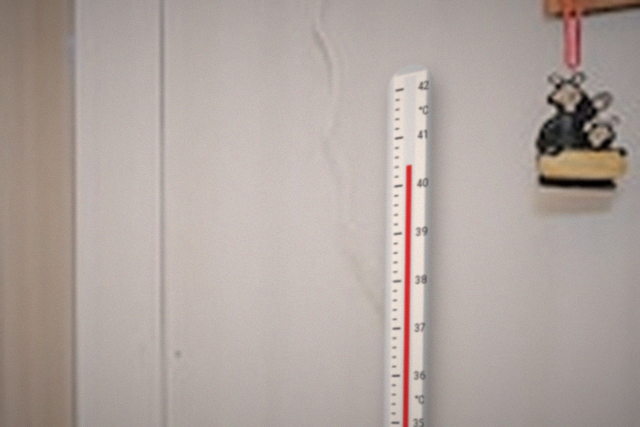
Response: 40.4 °C
